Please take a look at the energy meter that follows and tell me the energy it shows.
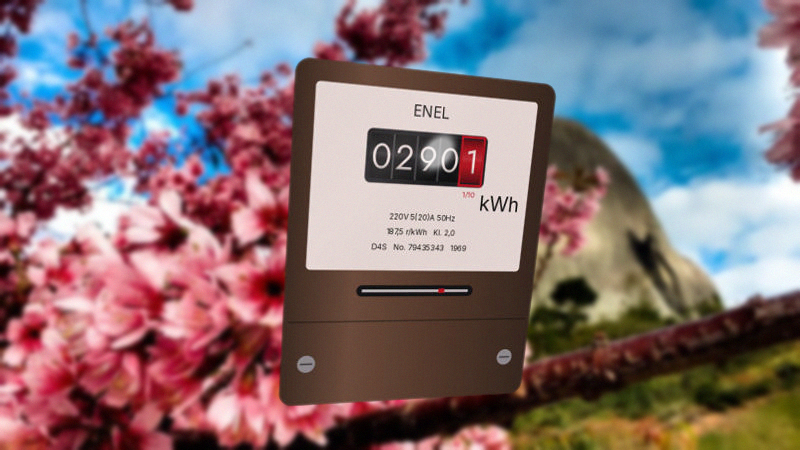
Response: 290.1 kWh
